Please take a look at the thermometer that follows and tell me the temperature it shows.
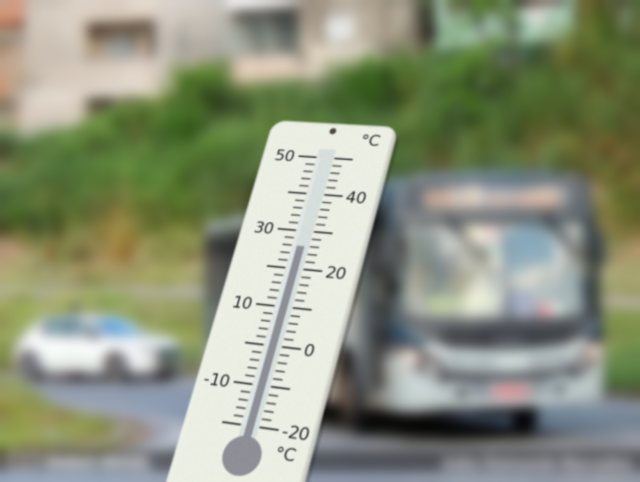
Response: 26 °C
